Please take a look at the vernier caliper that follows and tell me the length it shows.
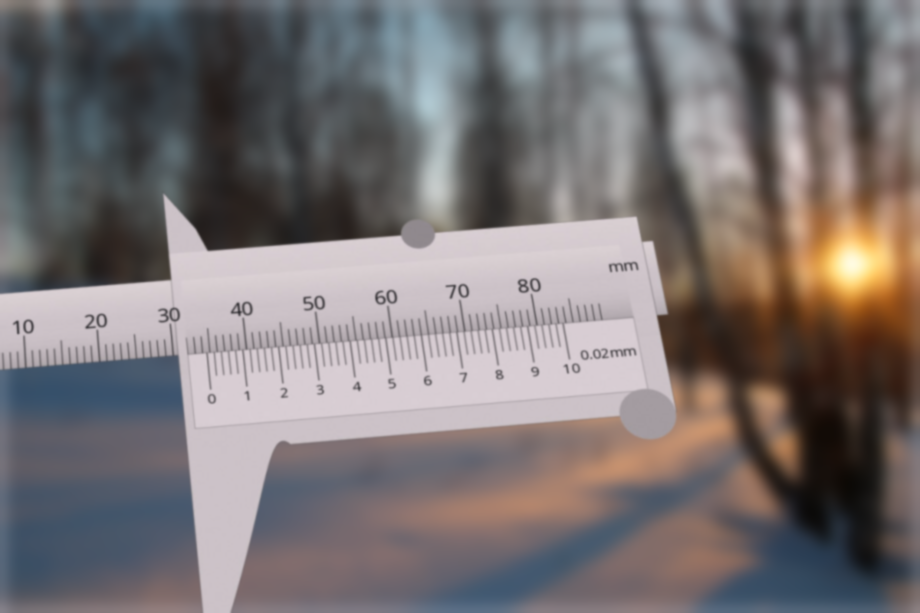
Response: 34.6 mm
